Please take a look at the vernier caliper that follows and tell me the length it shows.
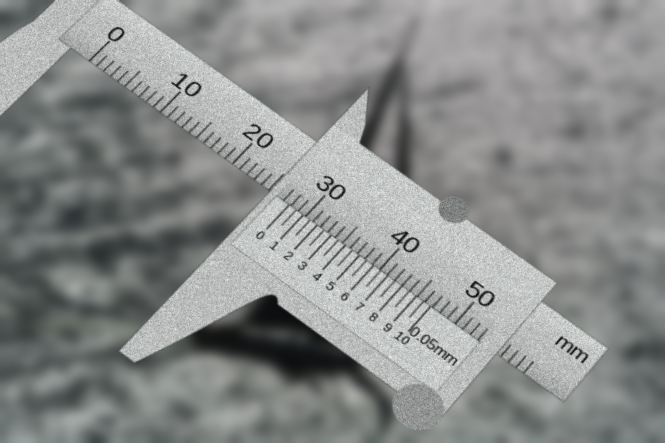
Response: 27.8 mm
